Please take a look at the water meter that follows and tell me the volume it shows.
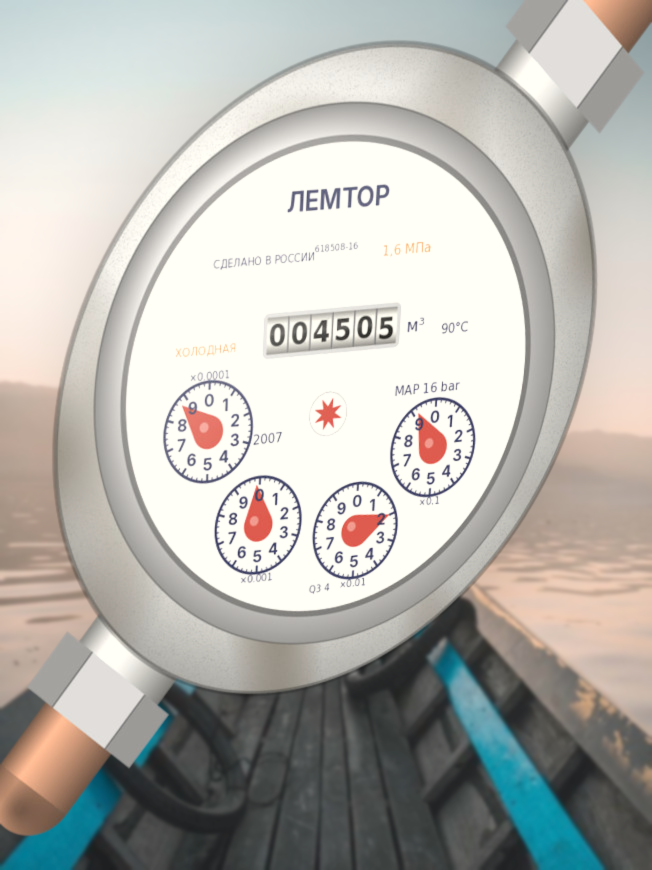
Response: 4504.9198 m³
